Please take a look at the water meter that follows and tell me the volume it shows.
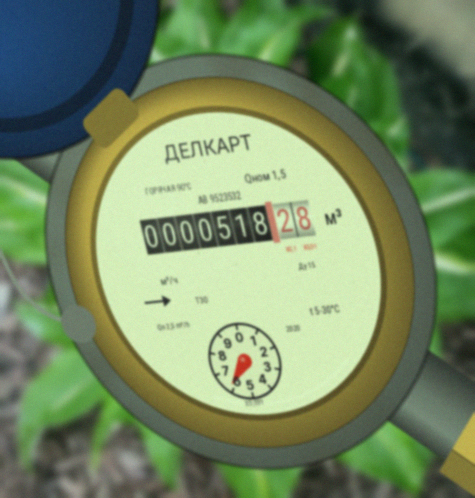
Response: 518.286 m³
